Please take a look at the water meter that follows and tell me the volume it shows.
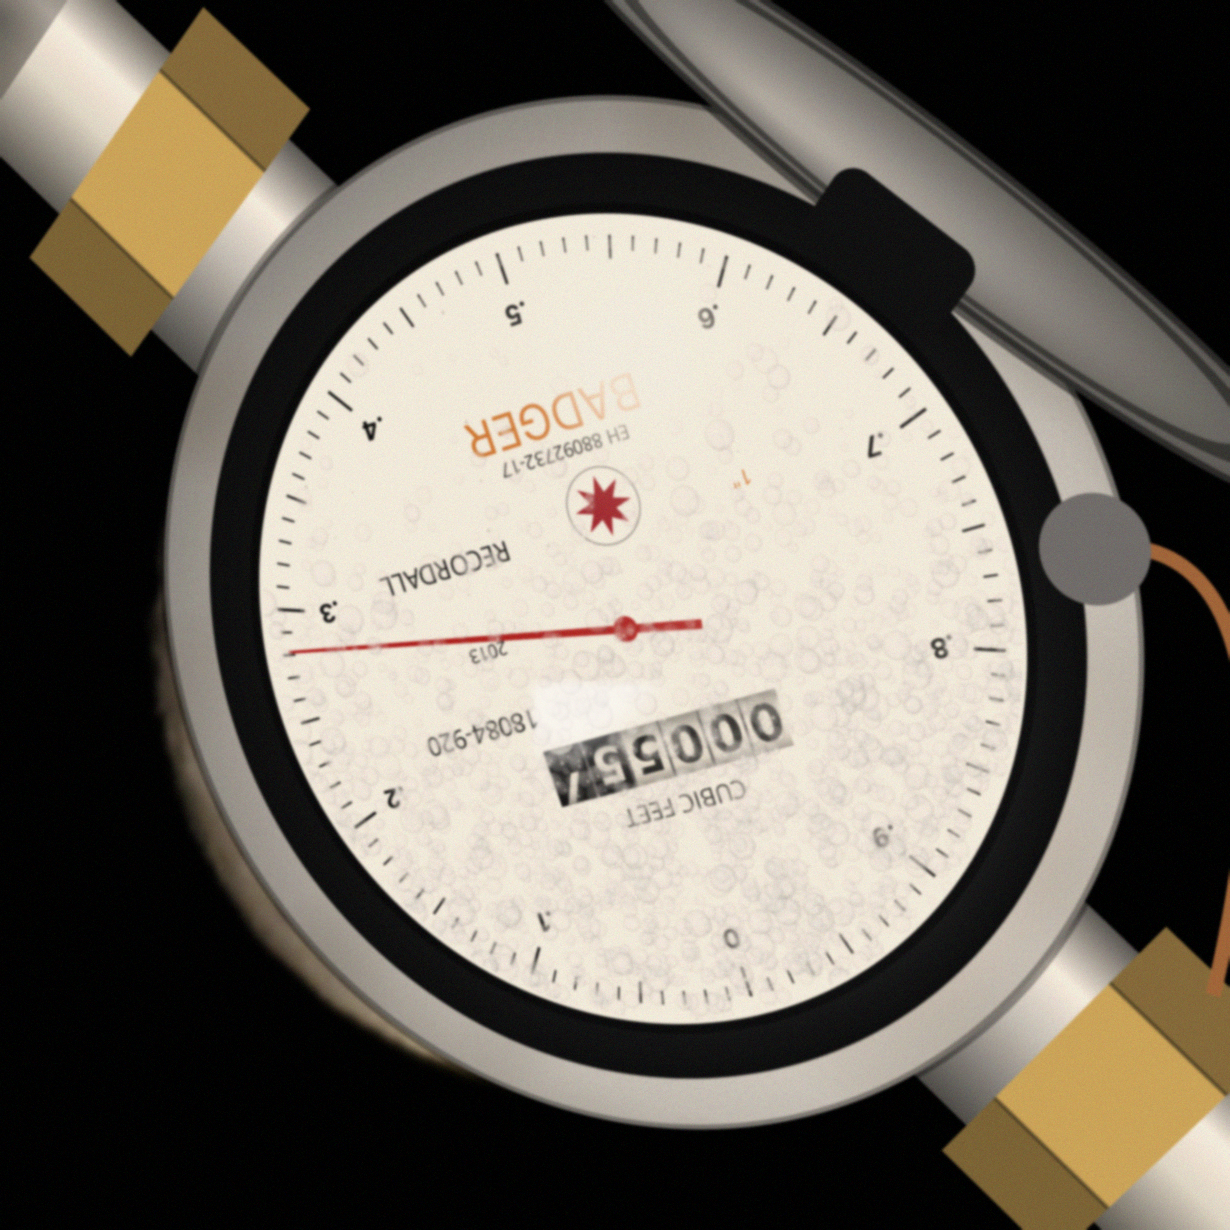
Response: 557.28 ft³
